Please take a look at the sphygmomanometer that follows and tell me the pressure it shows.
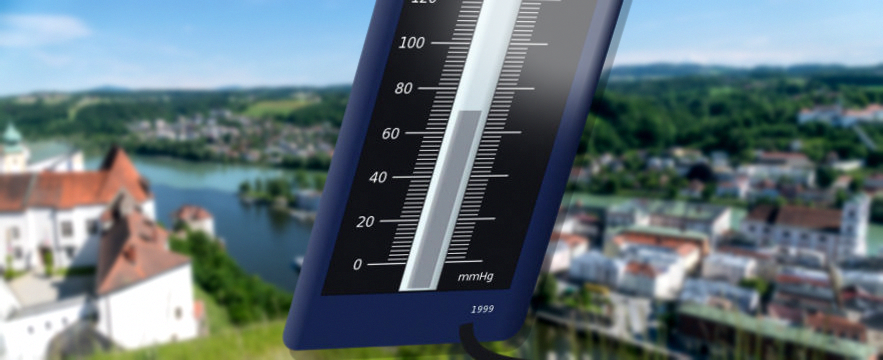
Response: 70 mmHg
